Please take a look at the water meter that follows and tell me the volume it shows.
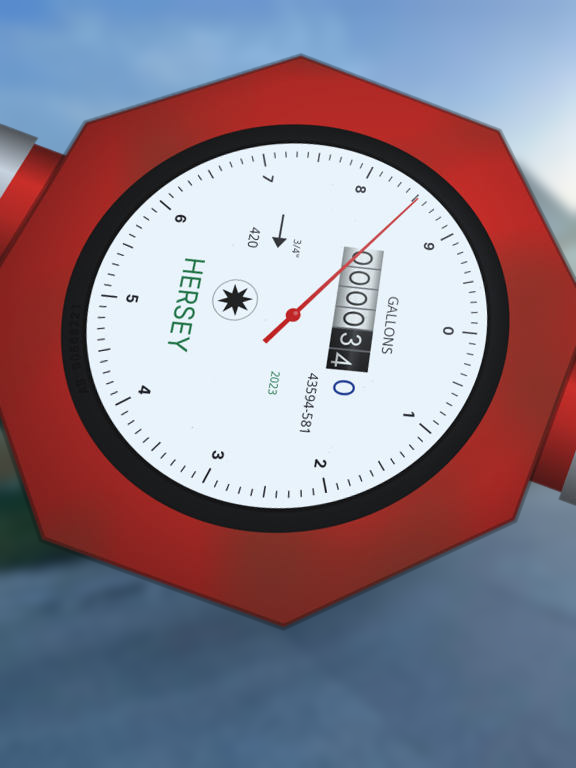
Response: 338.5 gal
